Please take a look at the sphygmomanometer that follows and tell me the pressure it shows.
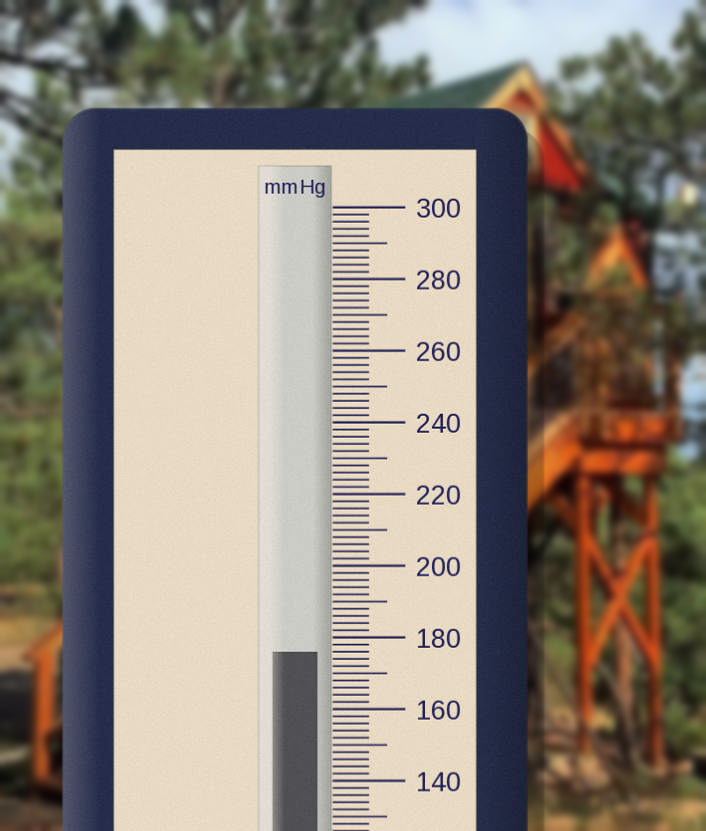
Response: 176 mmHg
